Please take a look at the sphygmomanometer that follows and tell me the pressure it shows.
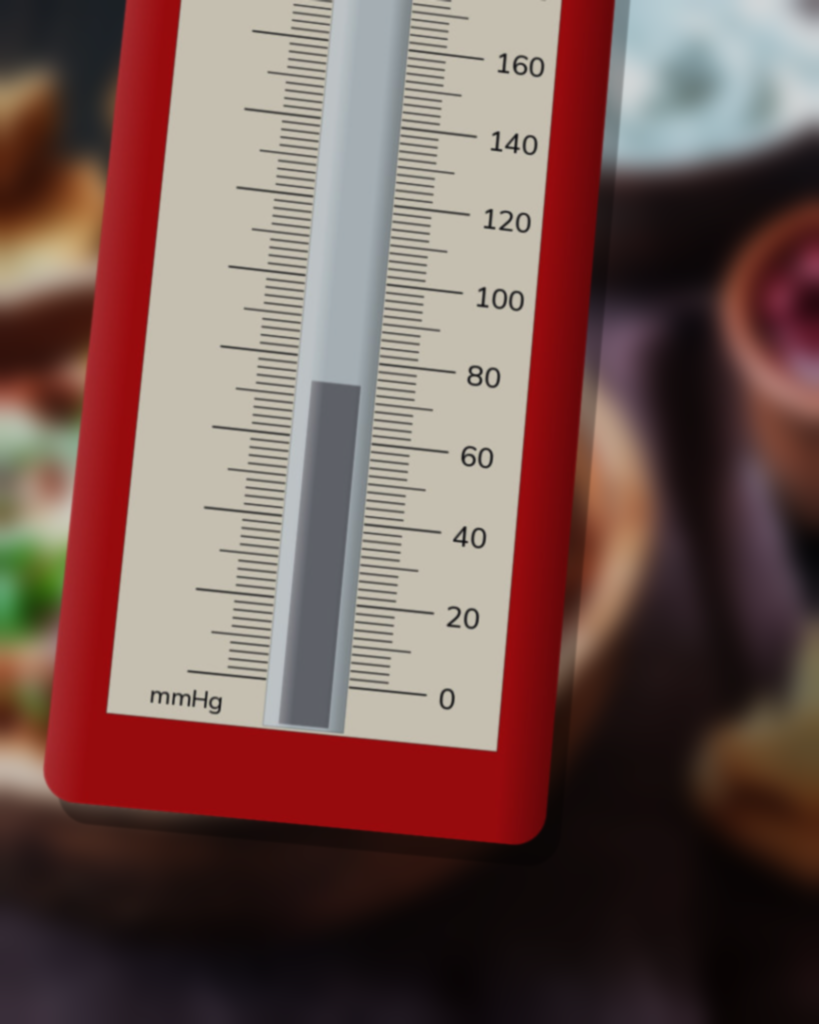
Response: 74 mmHg
